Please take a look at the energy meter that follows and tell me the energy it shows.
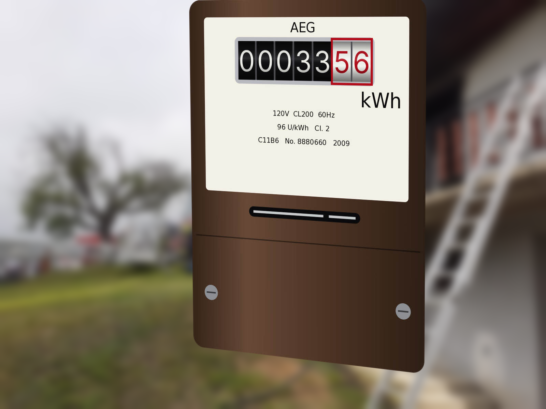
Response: 33.56 kWh
